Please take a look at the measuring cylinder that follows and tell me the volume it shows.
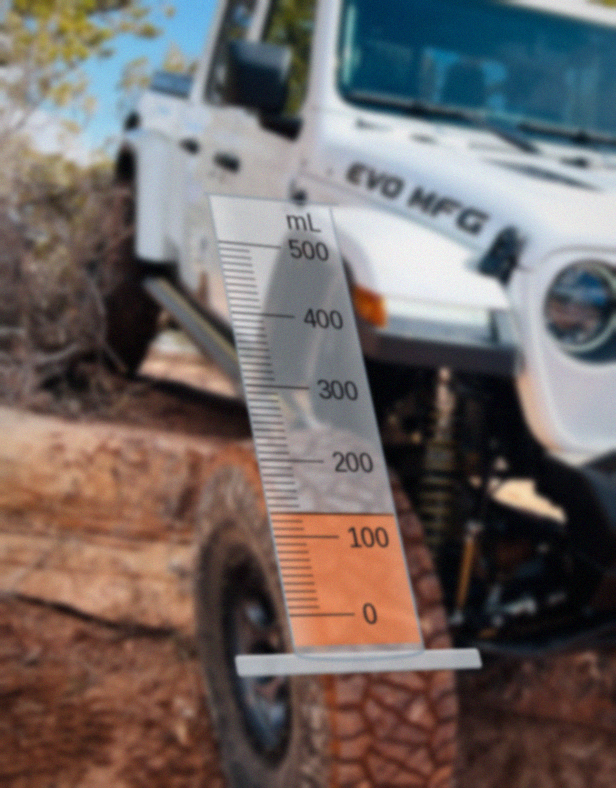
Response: 130 mL
